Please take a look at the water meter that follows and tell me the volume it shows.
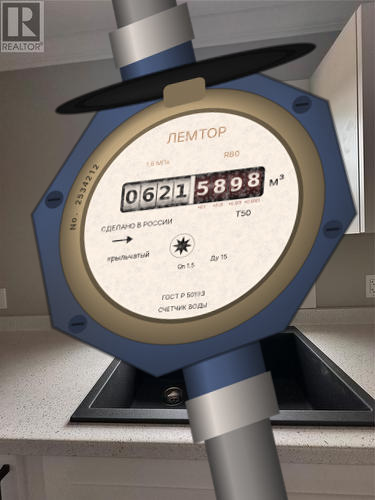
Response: 621.5898 m³
